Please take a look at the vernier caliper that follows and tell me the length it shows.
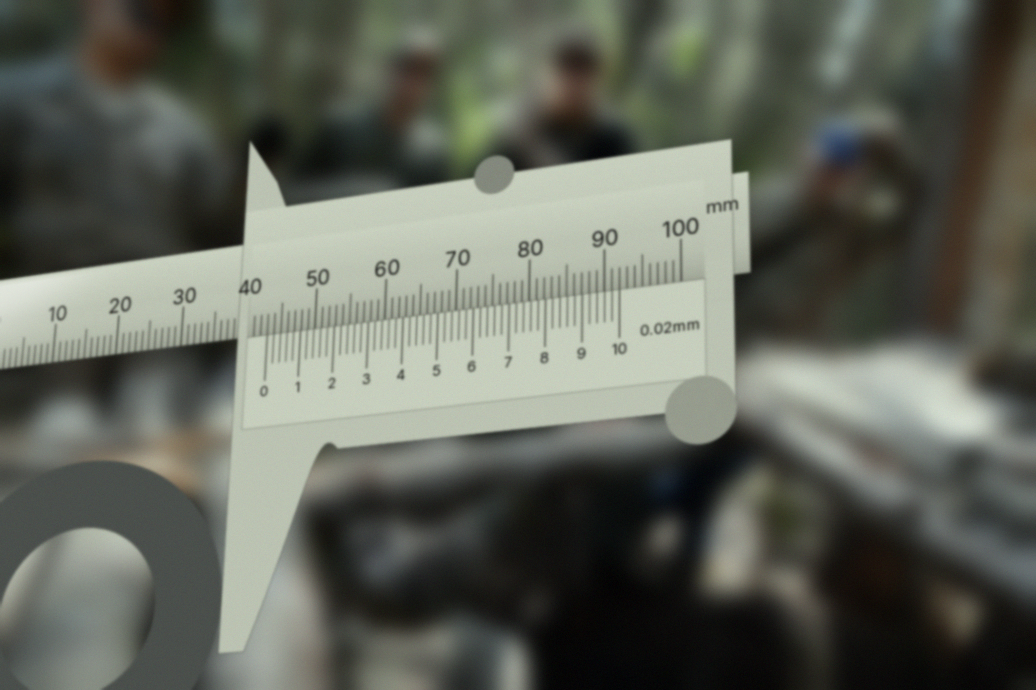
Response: 43.0 mm
